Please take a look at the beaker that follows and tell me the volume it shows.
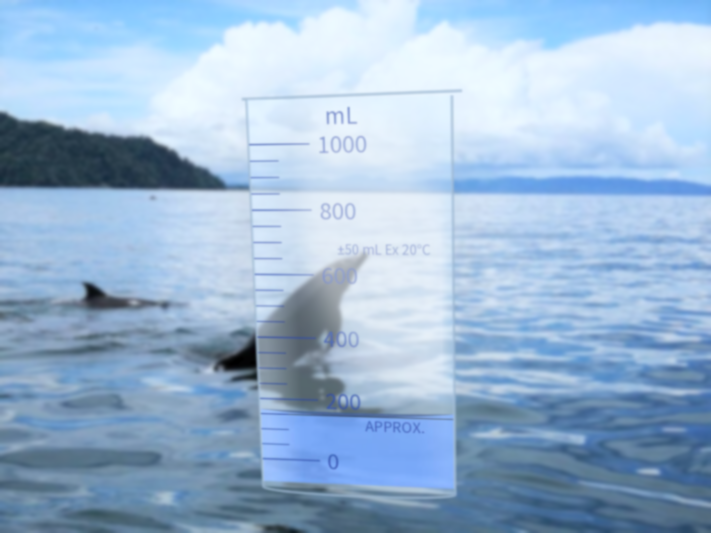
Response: 150 mL
